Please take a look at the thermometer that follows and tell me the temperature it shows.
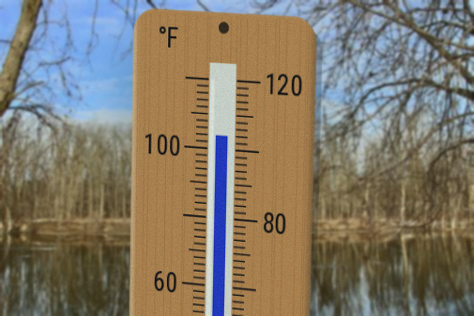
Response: 104 °F
